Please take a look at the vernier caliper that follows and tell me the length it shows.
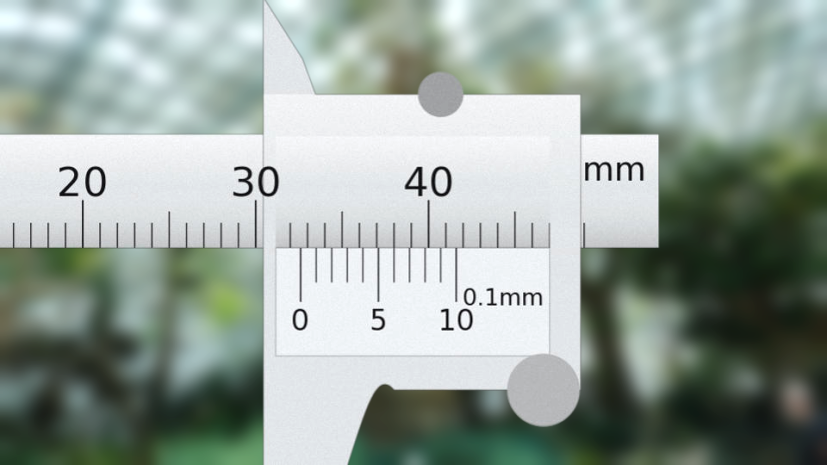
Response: 32.6 mm
